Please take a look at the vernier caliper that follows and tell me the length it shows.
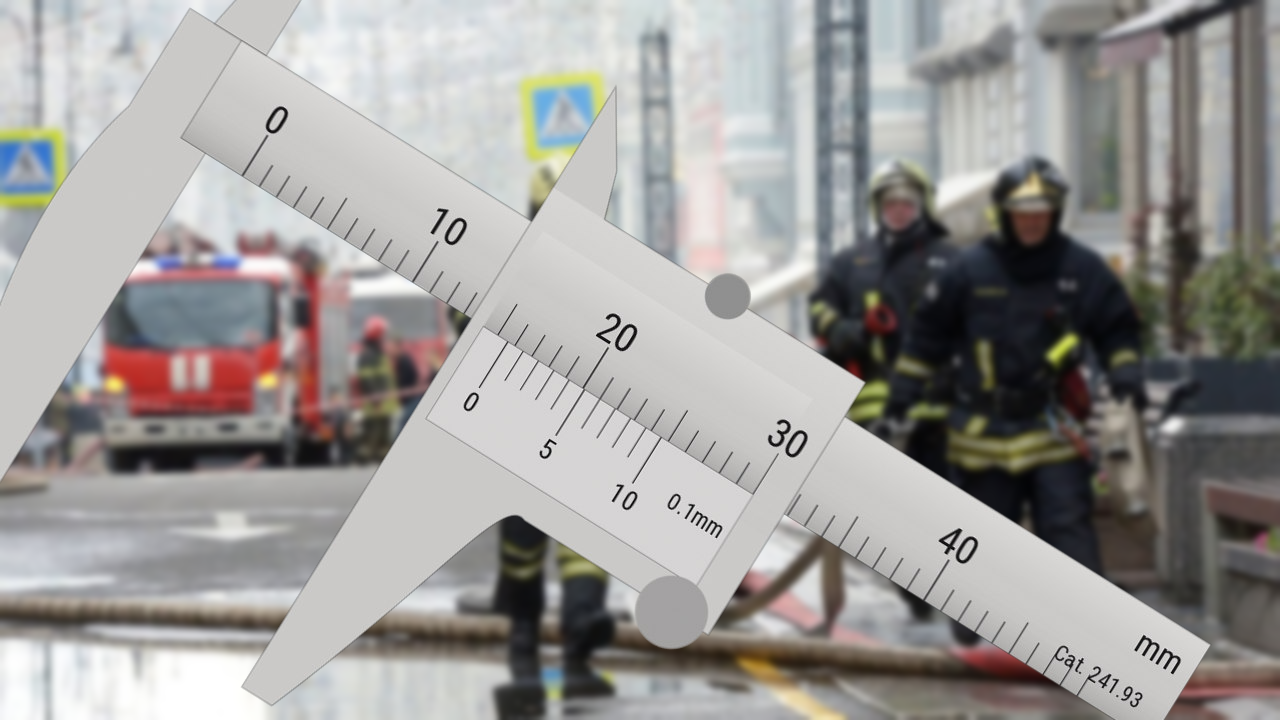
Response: 15.6 mm
